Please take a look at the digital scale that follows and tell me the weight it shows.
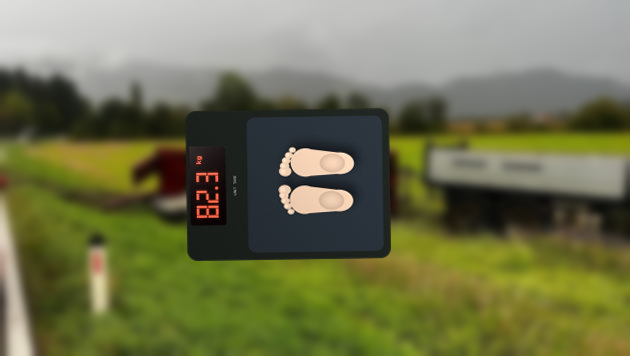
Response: 82.3 kg
